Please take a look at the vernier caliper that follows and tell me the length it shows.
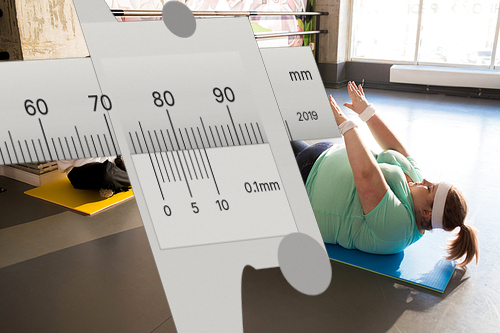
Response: 75.0 mm
